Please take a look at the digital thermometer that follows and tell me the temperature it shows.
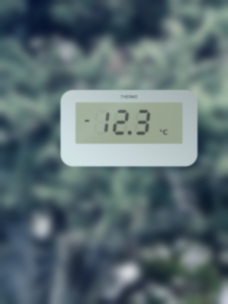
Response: -12.3 °C
